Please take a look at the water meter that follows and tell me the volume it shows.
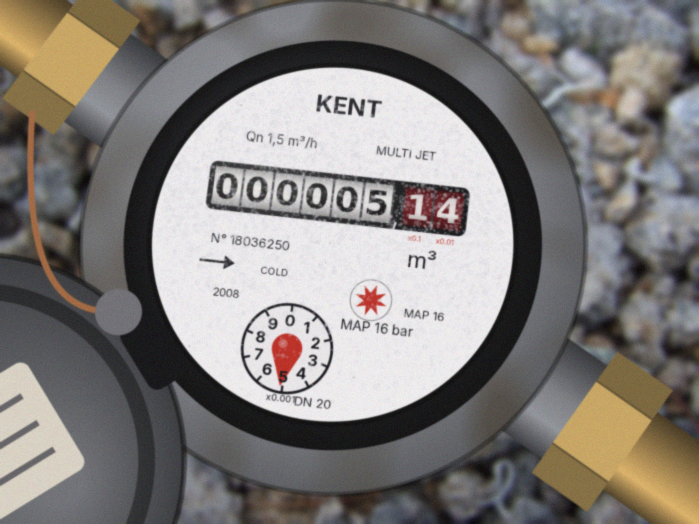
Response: 5.145 m³
